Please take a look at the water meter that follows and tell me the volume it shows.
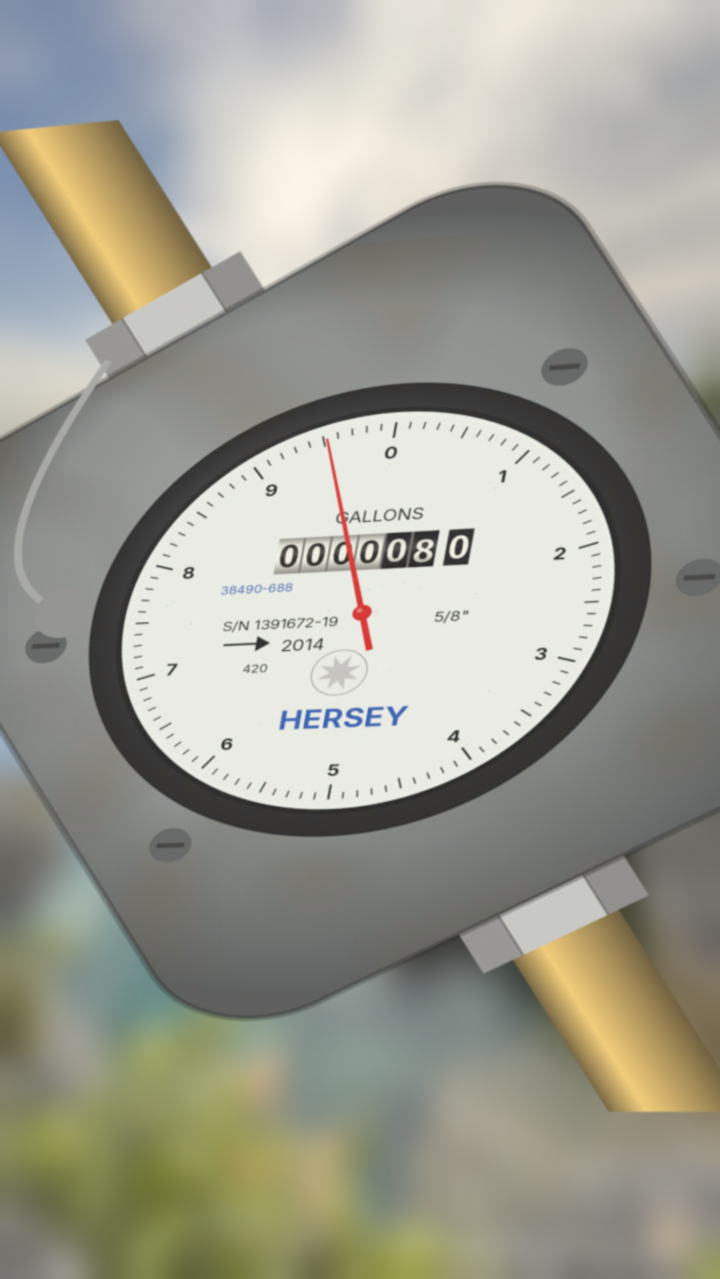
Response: 79.5 gal
